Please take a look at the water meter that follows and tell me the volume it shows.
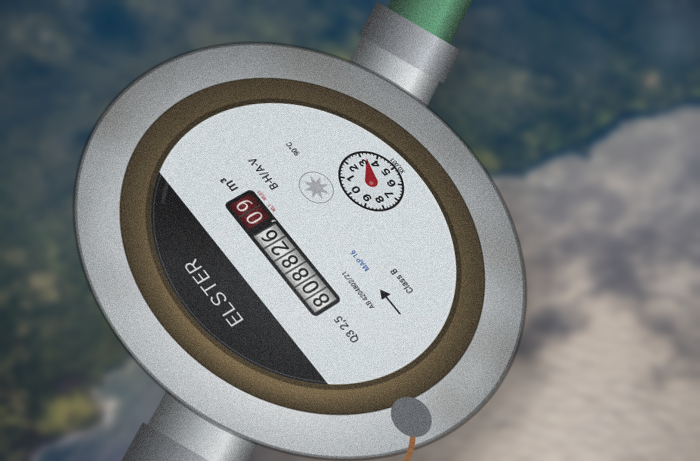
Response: 808826.093 m³
